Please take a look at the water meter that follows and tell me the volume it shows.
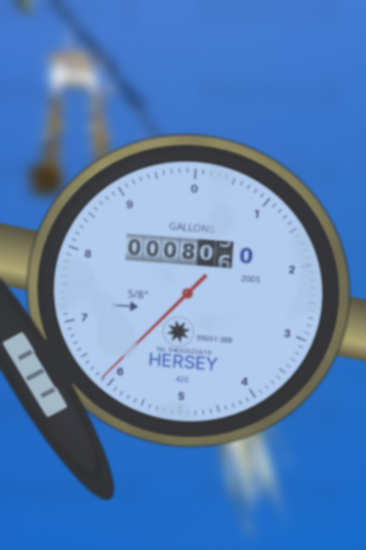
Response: 8056.1 gal
